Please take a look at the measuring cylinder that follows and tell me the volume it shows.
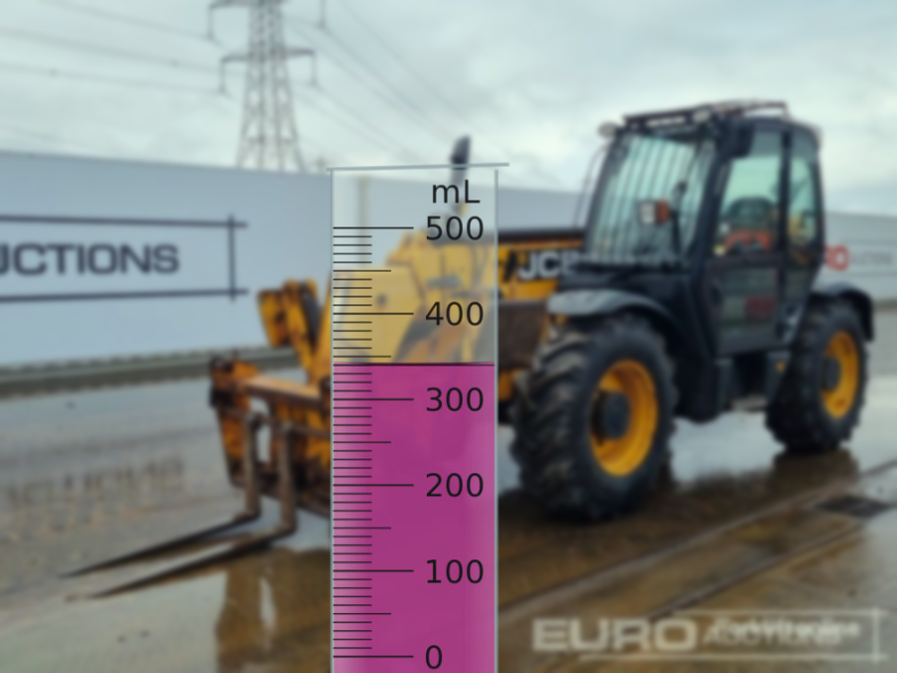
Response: 340 mL
